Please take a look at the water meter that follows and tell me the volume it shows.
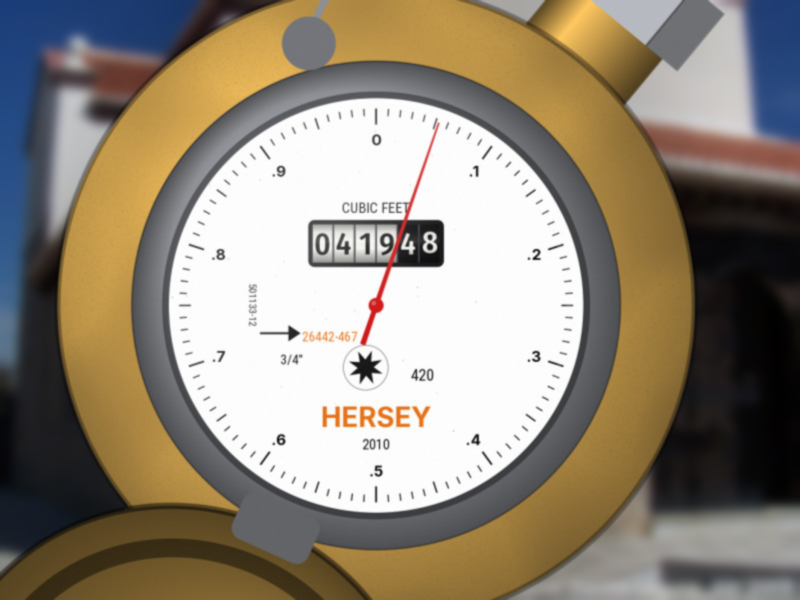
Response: 41948.05 ft³
